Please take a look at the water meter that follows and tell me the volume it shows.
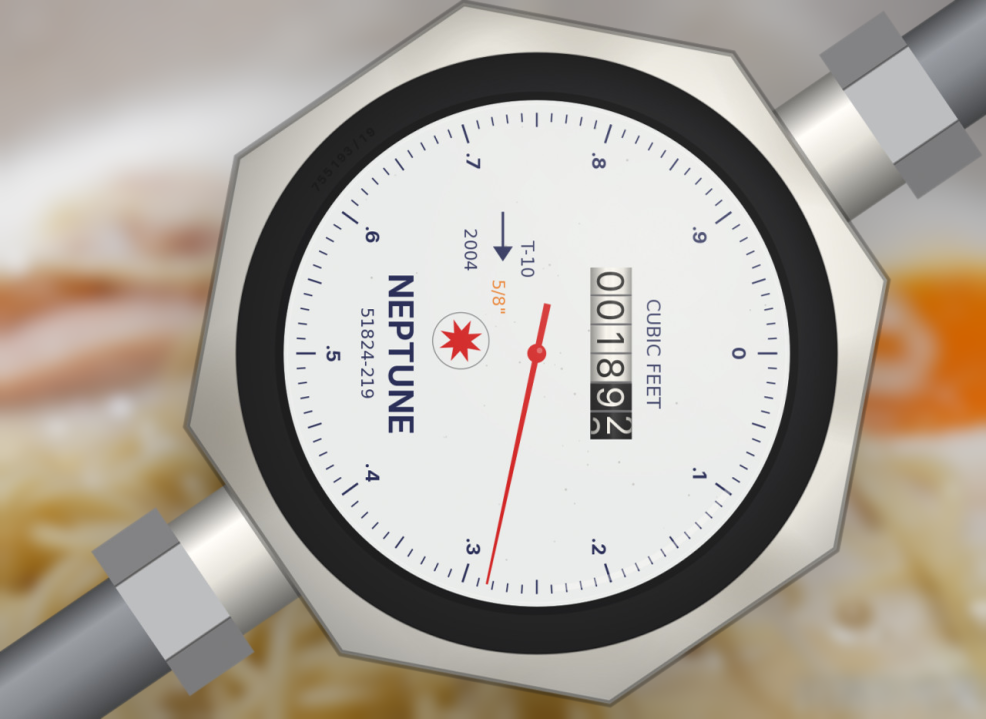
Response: 1892.28 ft³
